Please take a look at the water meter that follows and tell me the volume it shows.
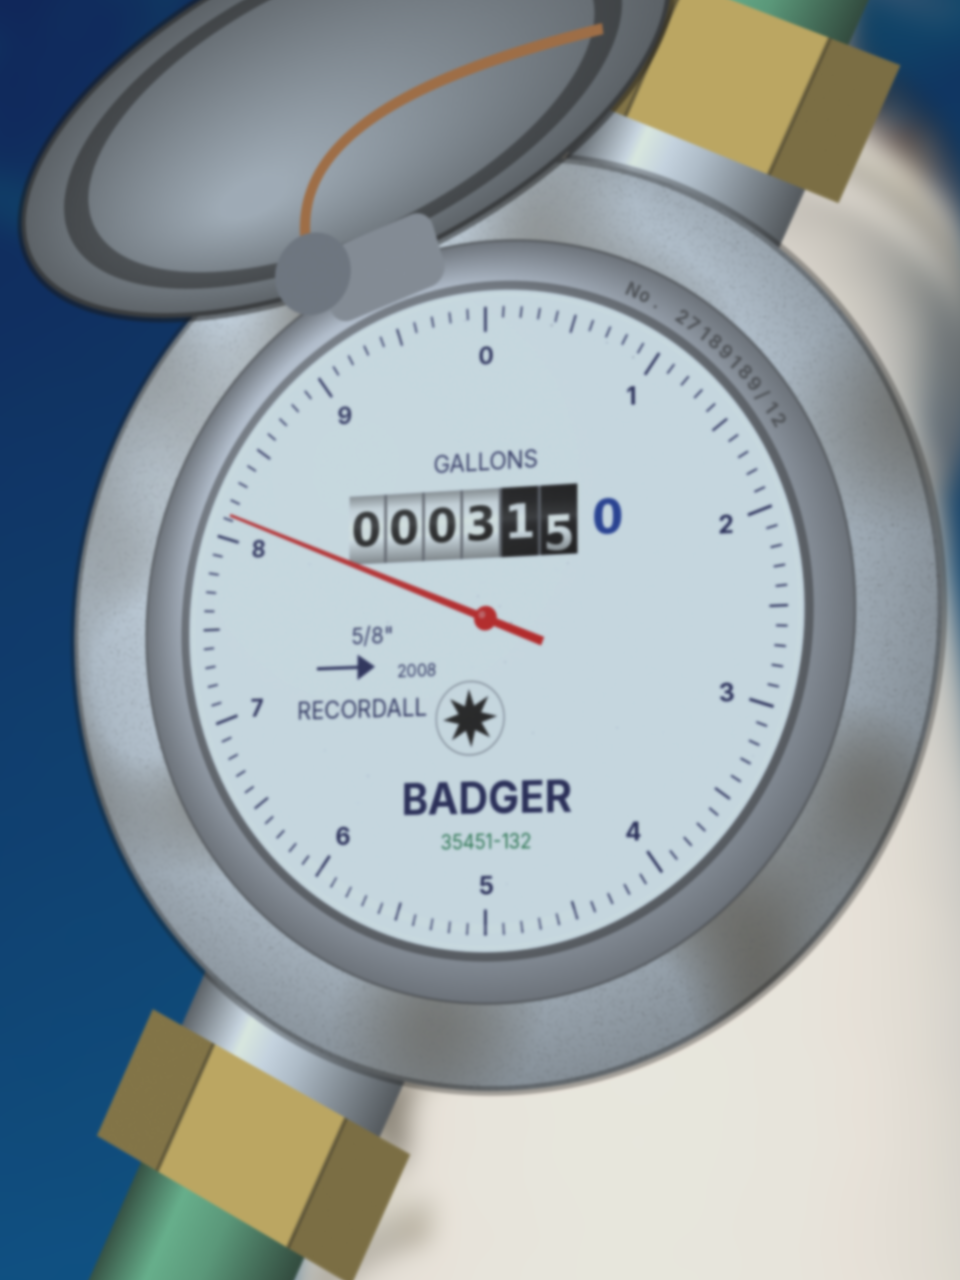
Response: 3148.1 gal
